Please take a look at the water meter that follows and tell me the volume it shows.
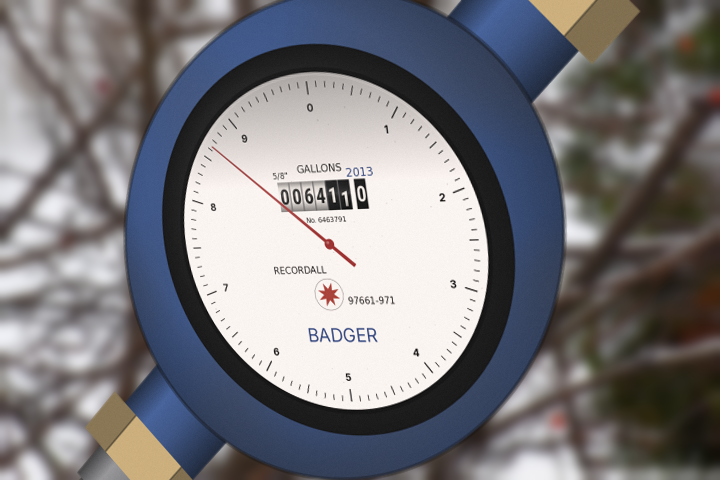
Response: 64108.6 gal
